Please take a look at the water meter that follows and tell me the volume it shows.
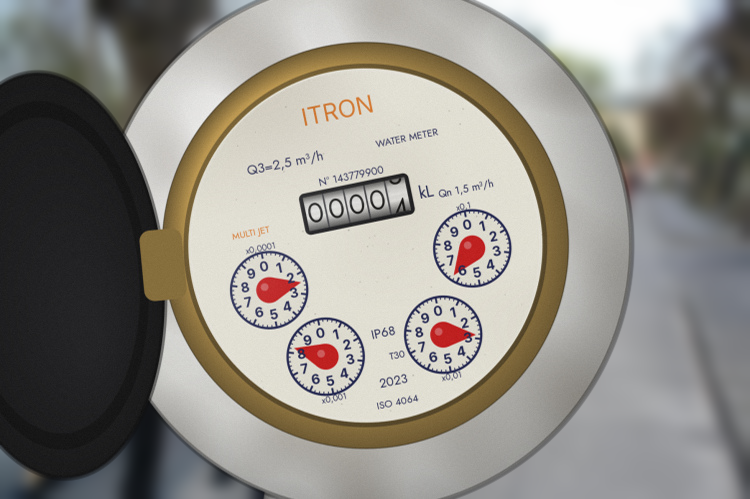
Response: 3.6282 kL
